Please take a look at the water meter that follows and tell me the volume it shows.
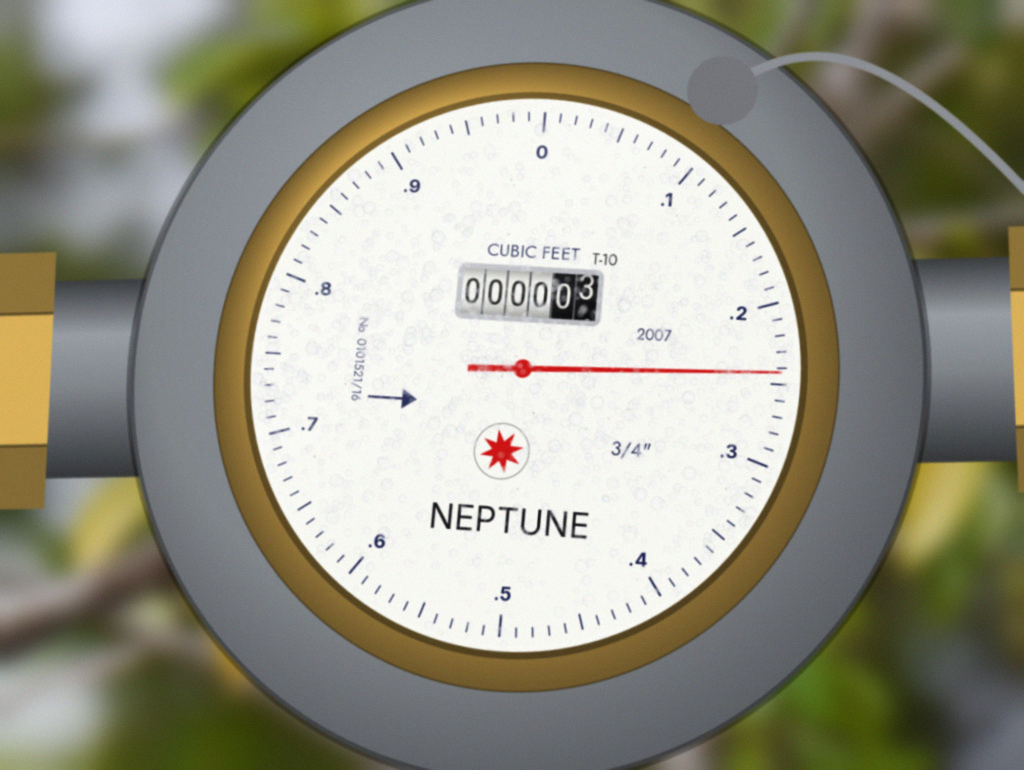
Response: 3.24 ft³
